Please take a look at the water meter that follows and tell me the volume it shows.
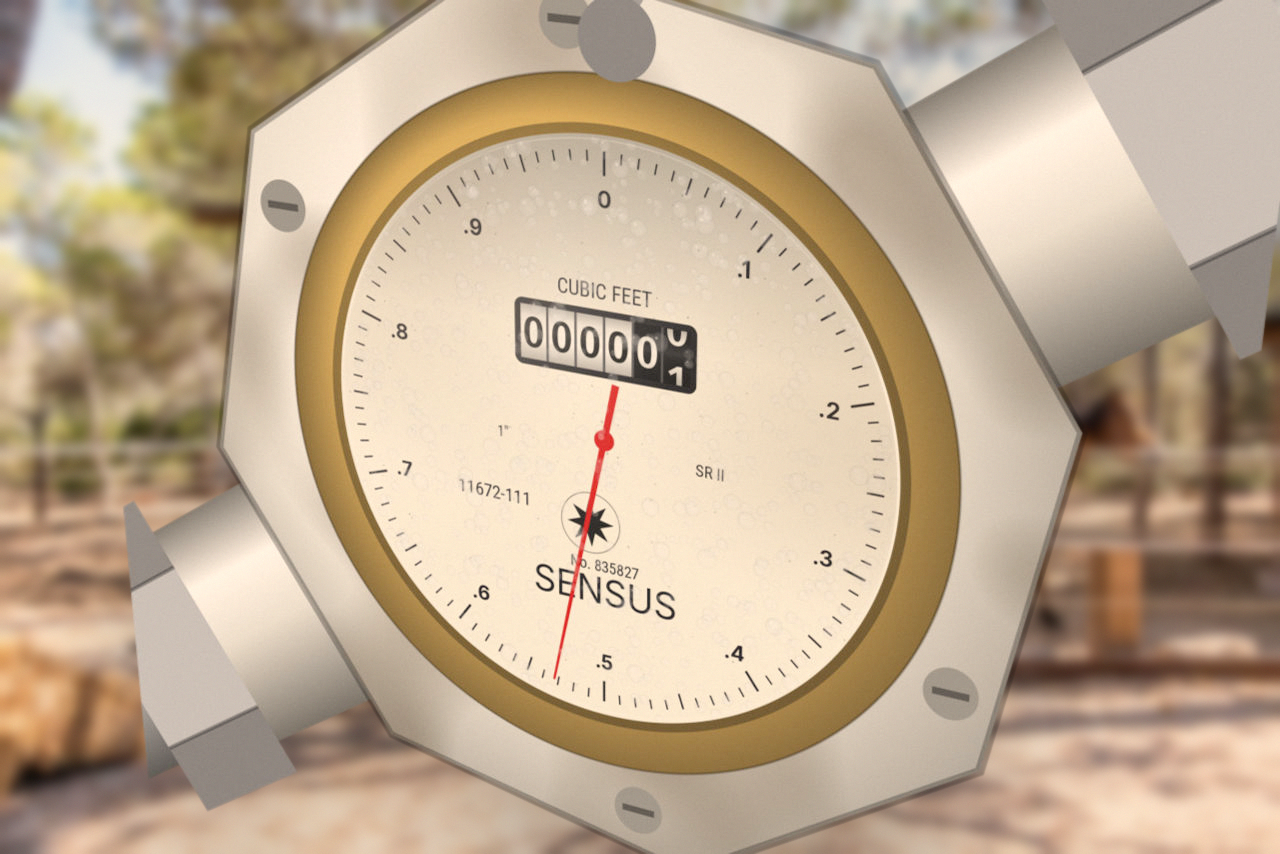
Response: 0.53 ft³
